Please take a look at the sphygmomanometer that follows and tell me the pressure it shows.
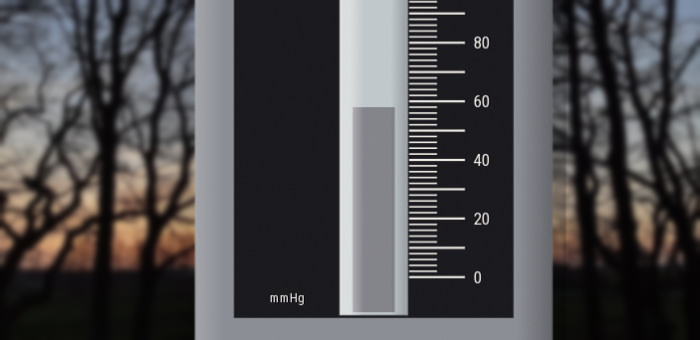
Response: 58 mmHg
